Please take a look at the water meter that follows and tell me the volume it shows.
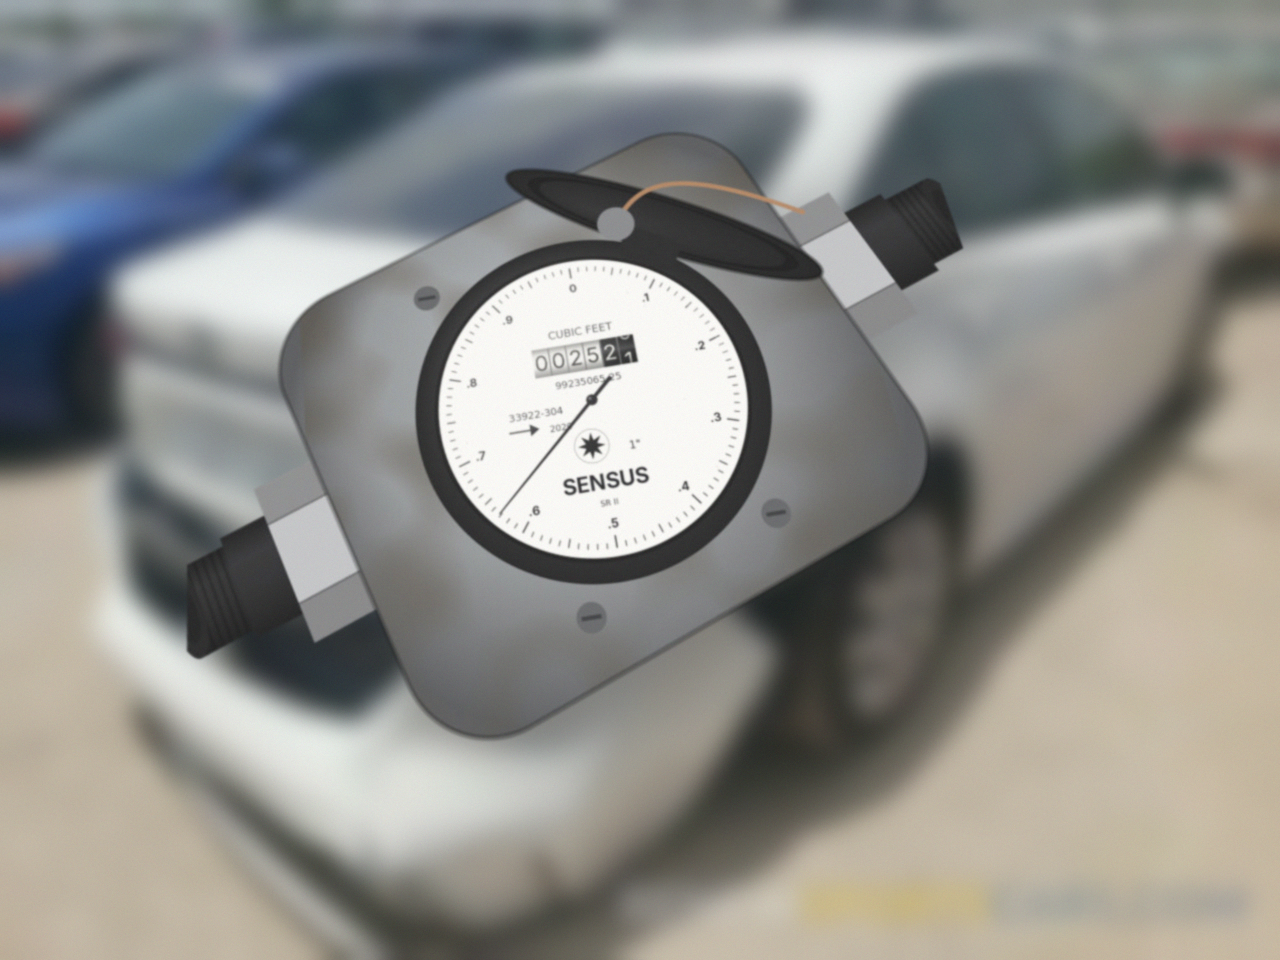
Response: 2520.63 ft³
